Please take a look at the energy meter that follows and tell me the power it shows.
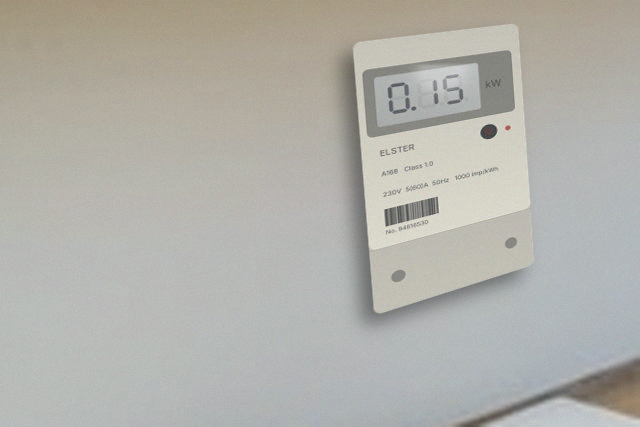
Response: 0.15 kW
